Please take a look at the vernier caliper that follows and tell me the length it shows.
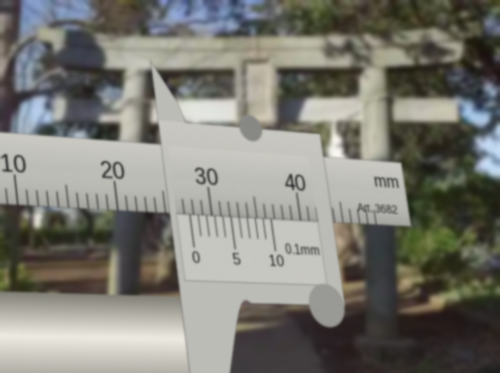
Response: 27.6 mm
